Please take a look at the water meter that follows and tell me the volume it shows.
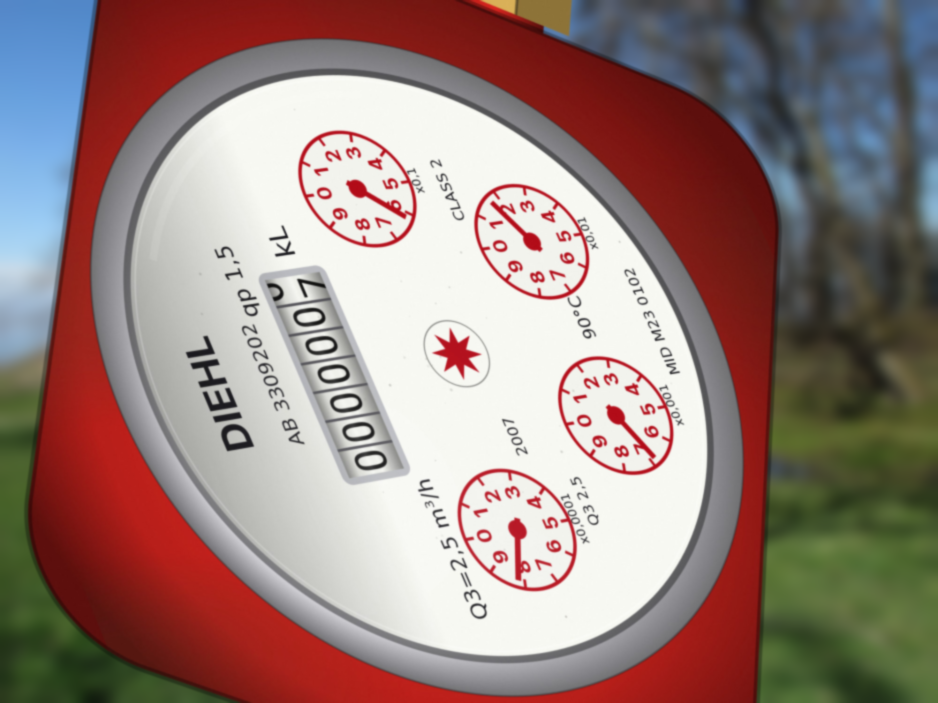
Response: 6.6168 kL
